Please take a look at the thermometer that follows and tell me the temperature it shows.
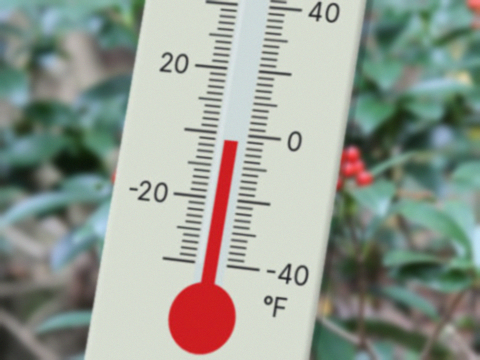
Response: -2 °F
